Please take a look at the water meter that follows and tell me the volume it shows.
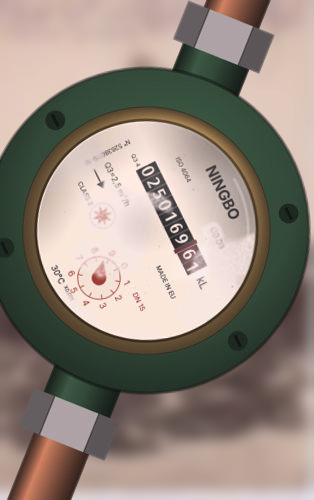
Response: 250169.608 kL
